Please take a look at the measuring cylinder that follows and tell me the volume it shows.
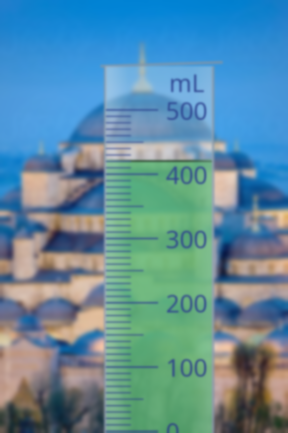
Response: 420 mL
